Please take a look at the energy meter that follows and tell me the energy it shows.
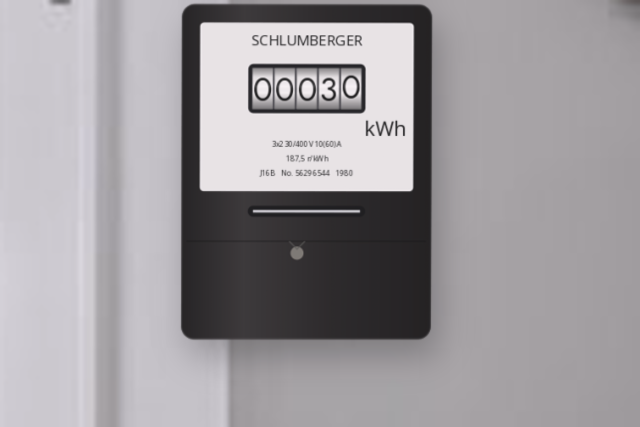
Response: 30 kWh
